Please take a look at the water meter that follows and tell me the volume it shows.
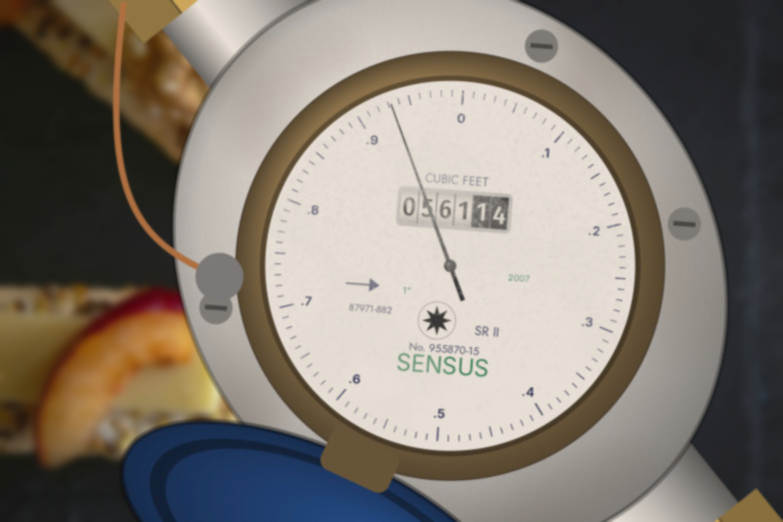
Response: 56113.93 ft³
